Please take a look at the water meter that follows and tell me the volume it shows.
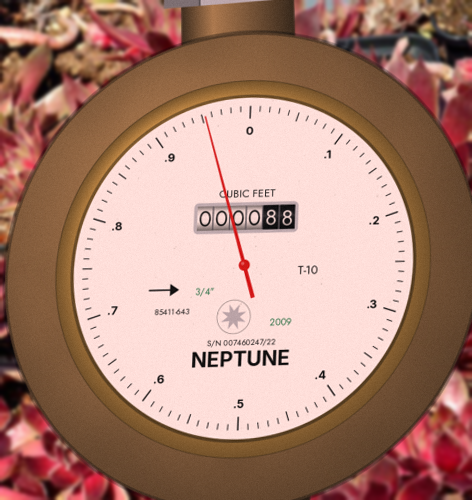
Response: 87.95 ft³
